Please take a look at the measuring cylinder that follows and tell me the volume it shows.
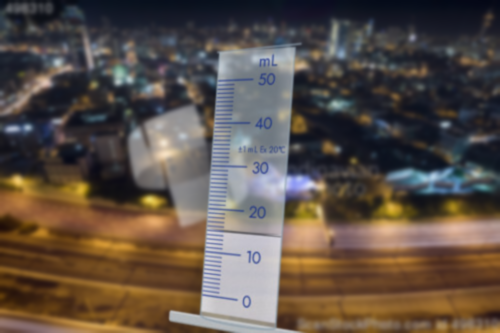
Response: 15 mL
